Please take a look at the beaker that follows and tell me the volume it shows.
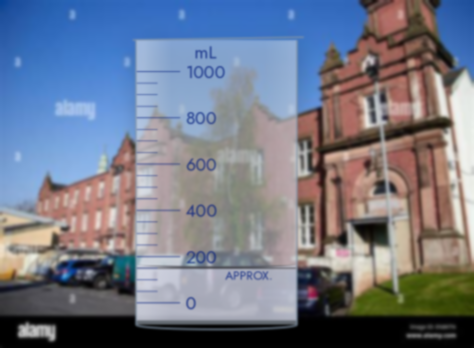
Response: 150 mL
